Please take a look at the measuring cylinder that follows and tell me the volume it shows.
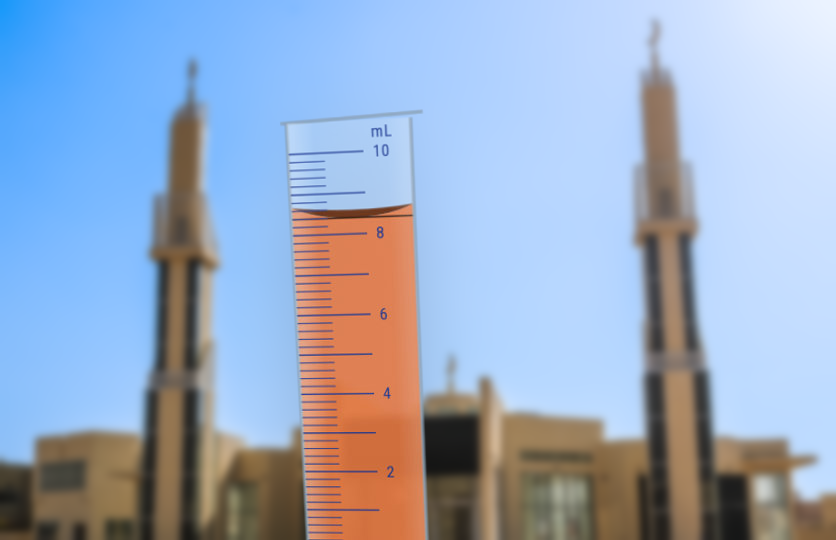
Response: 8.4 mL
